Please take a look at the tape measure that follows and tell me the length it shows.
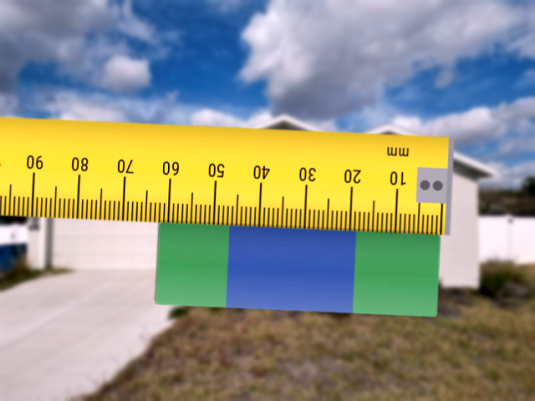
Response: 62 mm
